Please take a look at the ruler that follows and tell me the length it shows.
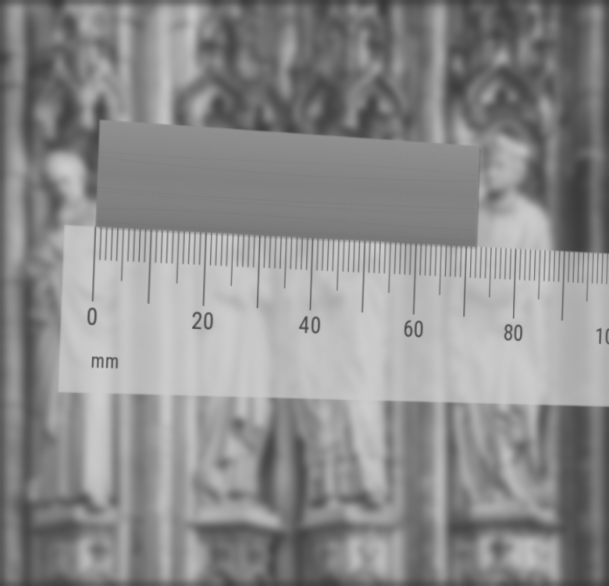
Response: 72 mm
